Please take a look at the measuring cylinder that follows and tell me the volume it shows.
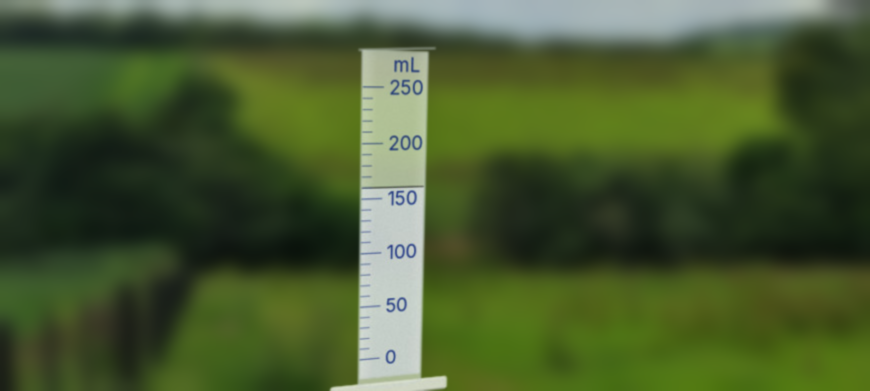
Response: 160 mL
